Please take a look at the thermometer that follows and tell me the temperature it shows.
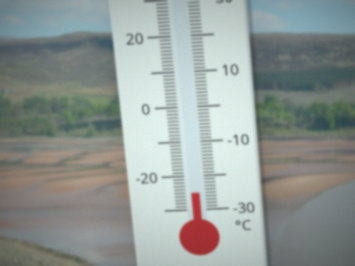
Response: -25 °C
